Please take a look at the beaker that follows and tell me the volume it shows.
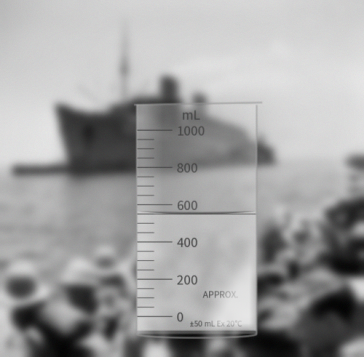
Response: 550 mL
